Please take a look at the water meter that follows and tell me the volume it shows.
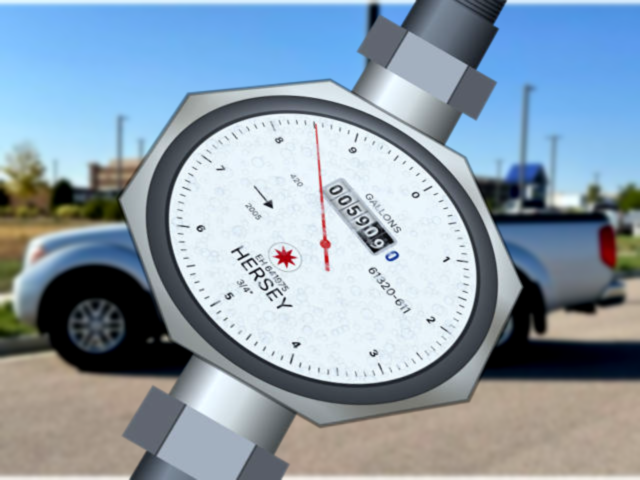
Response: 59088.5 gal
